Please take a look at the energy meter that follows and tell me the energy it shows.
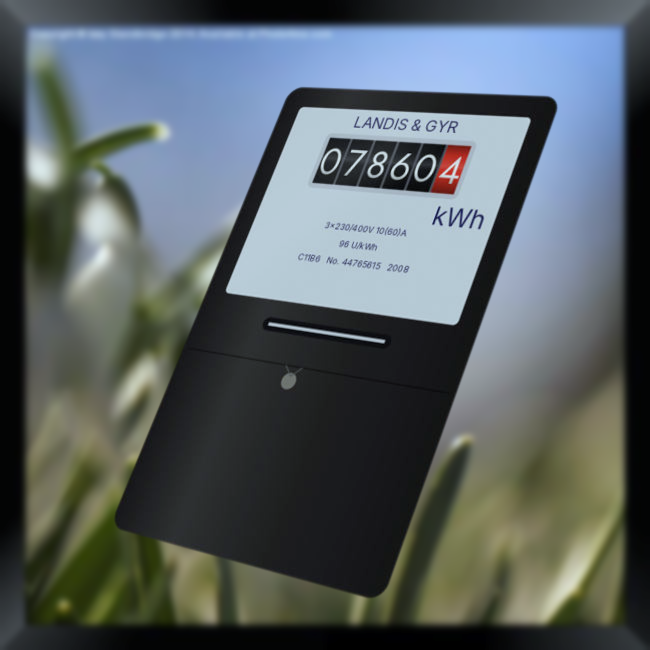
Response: 7860.4 kWh
